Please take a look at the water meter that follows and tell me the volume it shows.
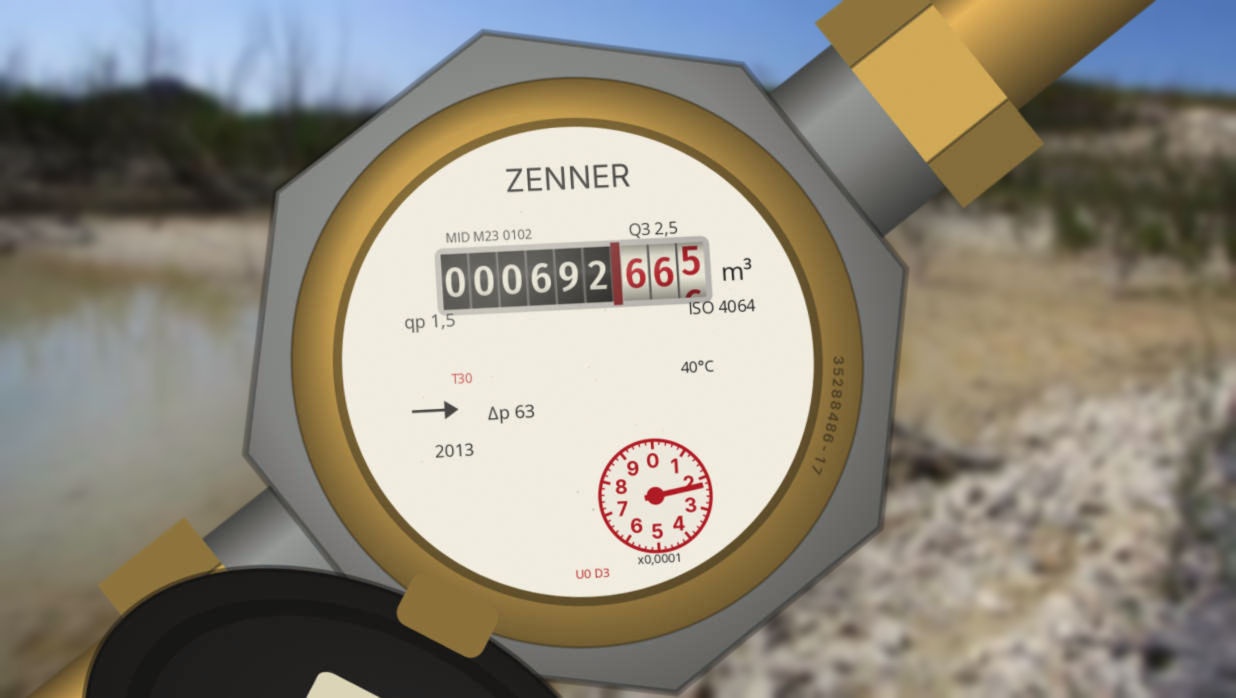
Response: 692.6652 m³
